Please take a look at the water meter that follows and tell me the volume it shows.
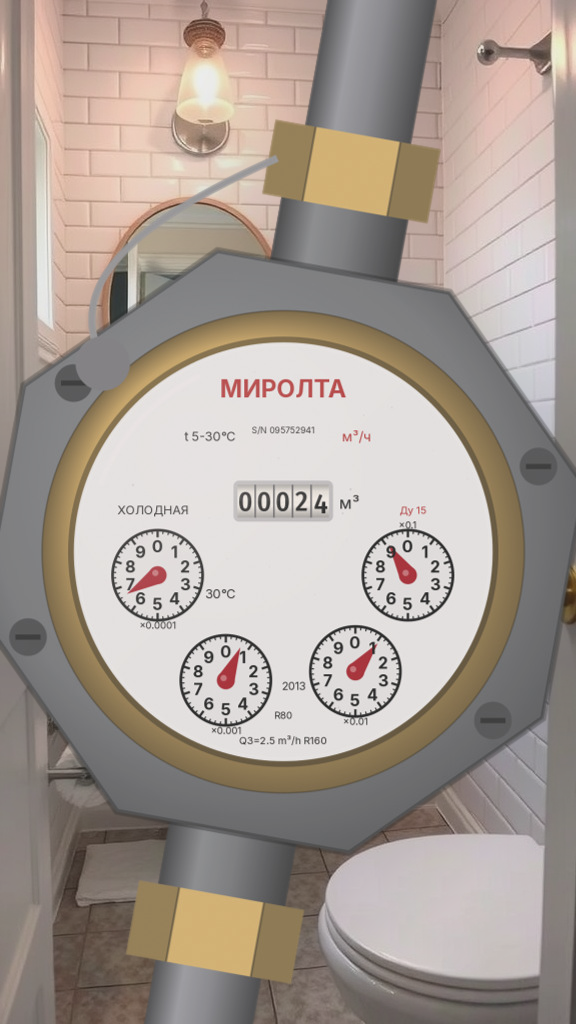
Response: 23.9106 m³
